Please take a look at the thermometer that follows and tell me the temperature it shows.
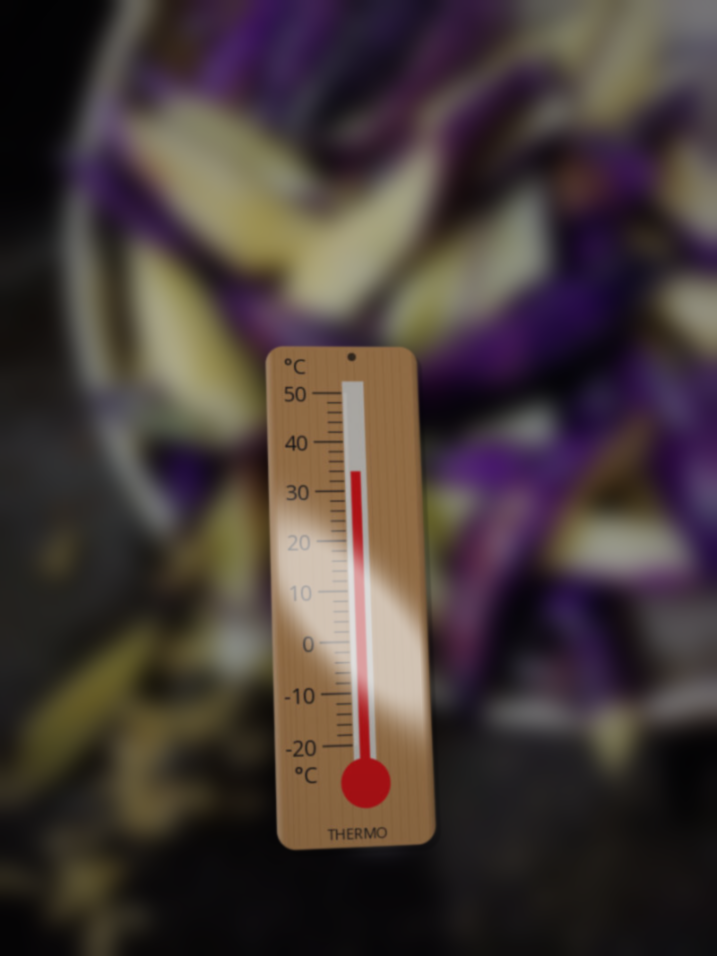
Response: 34 °C
